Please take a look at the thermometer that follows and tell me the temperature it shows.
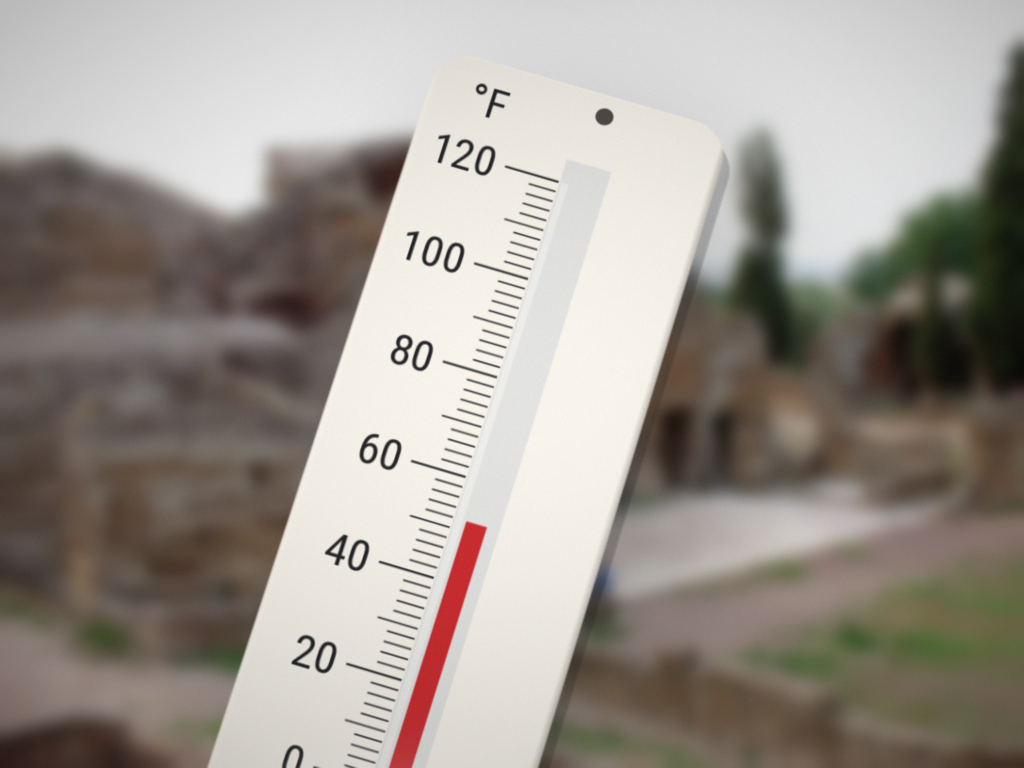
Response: 52 °F
